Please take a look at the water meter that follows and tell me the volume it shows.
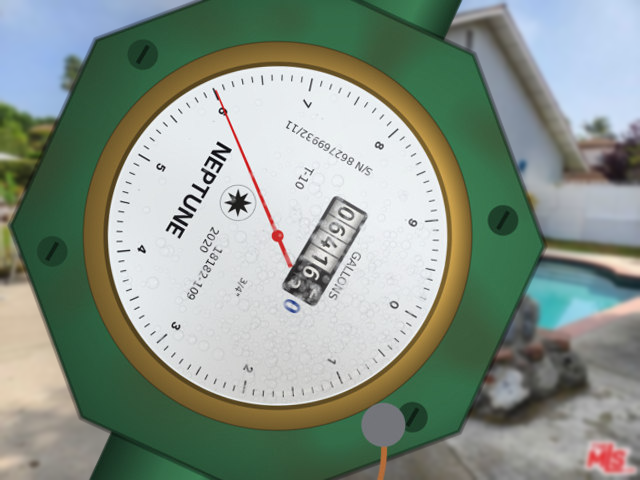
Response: 641626.0 gal
